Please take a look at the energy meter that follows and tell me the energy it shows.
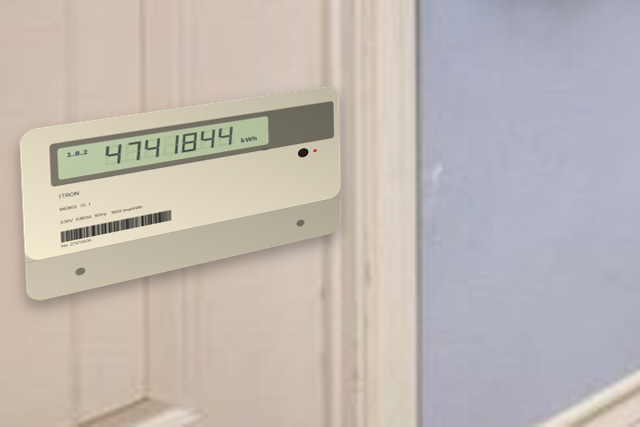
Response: 4741844 kWh
